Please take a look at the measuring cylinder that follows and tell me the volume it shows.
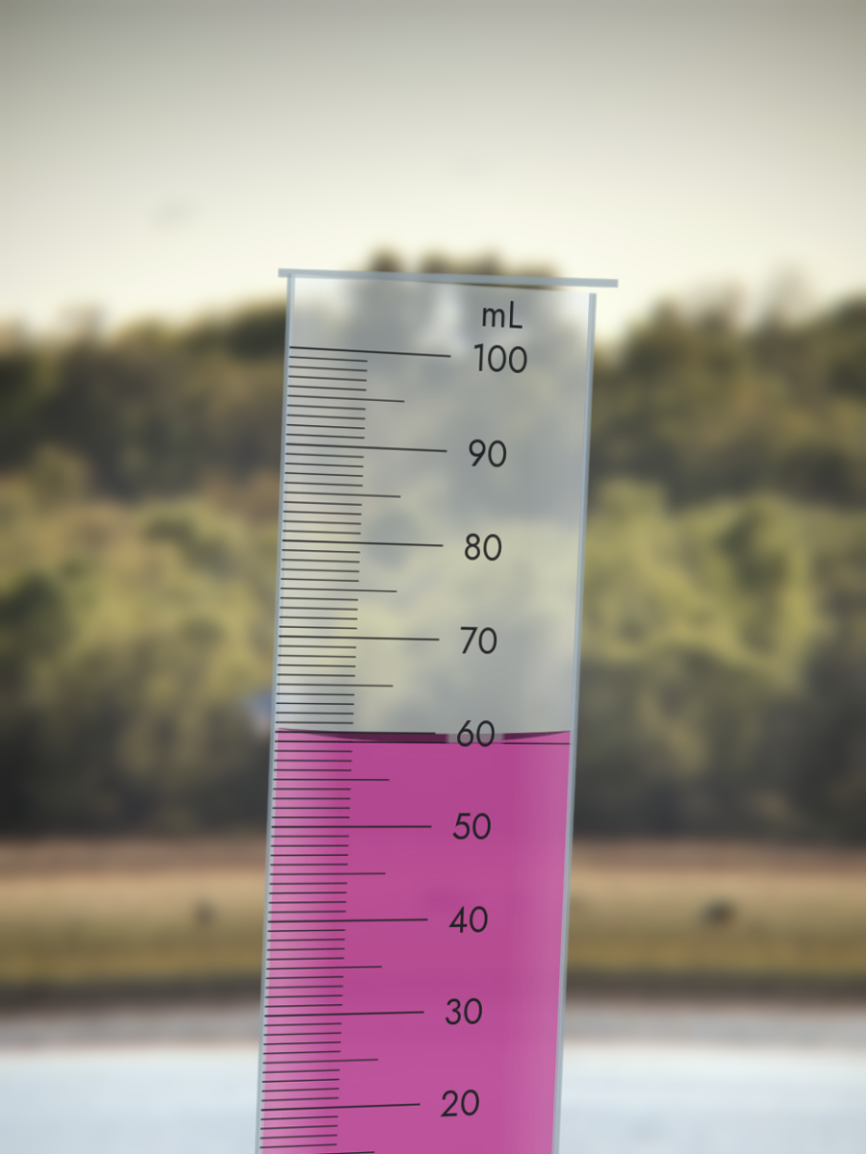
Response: 59 mL
